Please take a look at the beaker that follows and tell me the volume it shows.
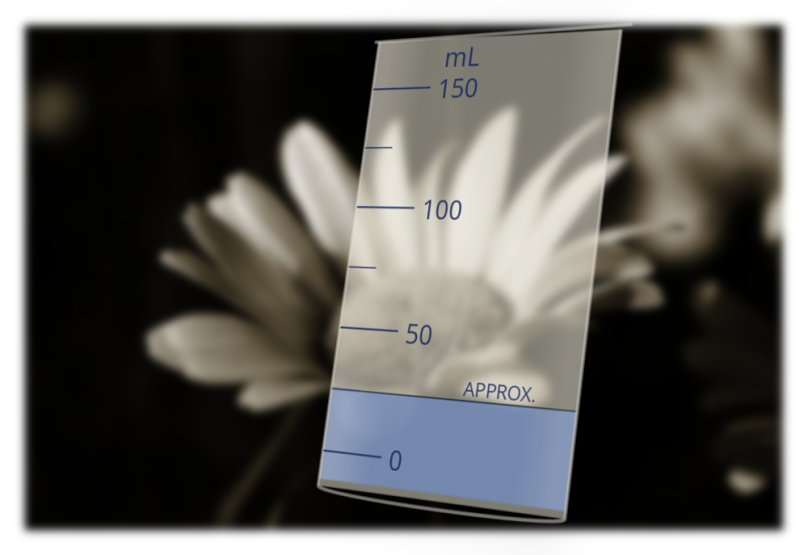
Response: 25 mL
